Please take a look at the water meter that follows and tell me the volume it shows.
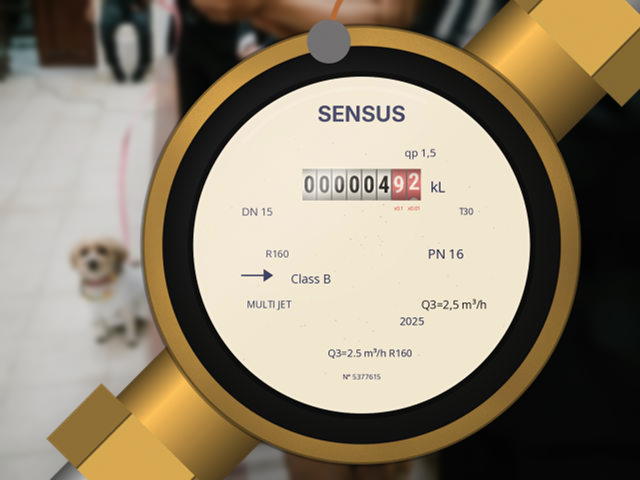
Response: 4.92 kL
